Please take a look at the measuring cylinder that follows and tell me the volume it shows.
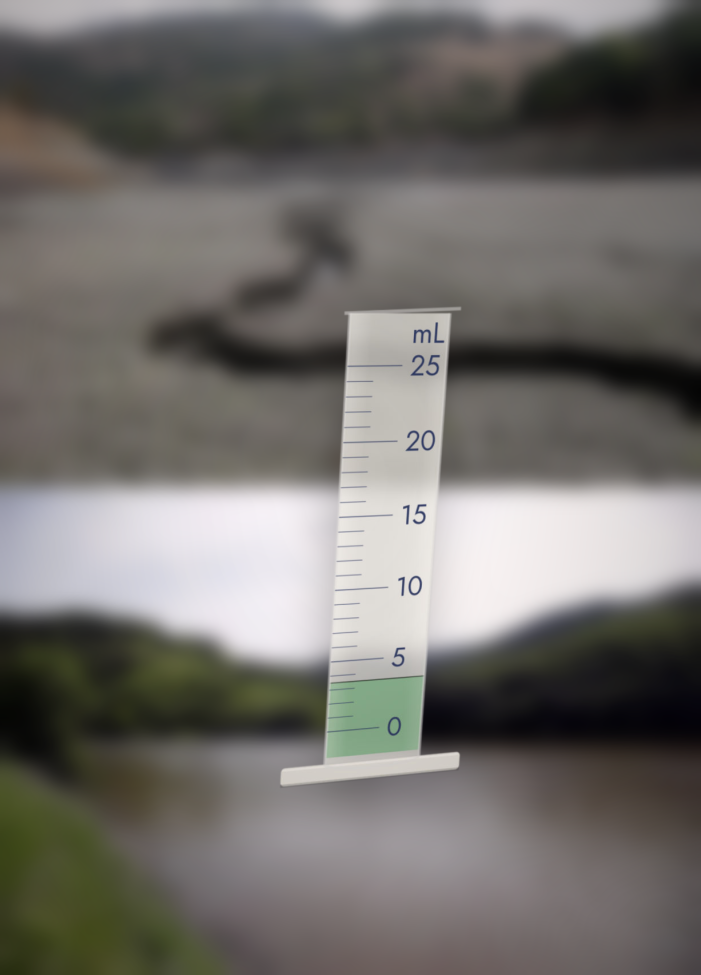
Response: 3.5 mL
